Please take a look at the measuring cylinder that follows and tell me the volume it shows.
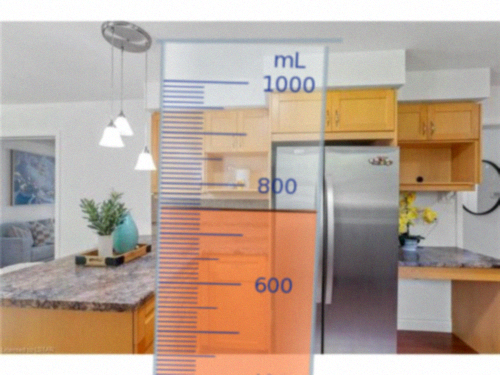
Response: 750 mL
